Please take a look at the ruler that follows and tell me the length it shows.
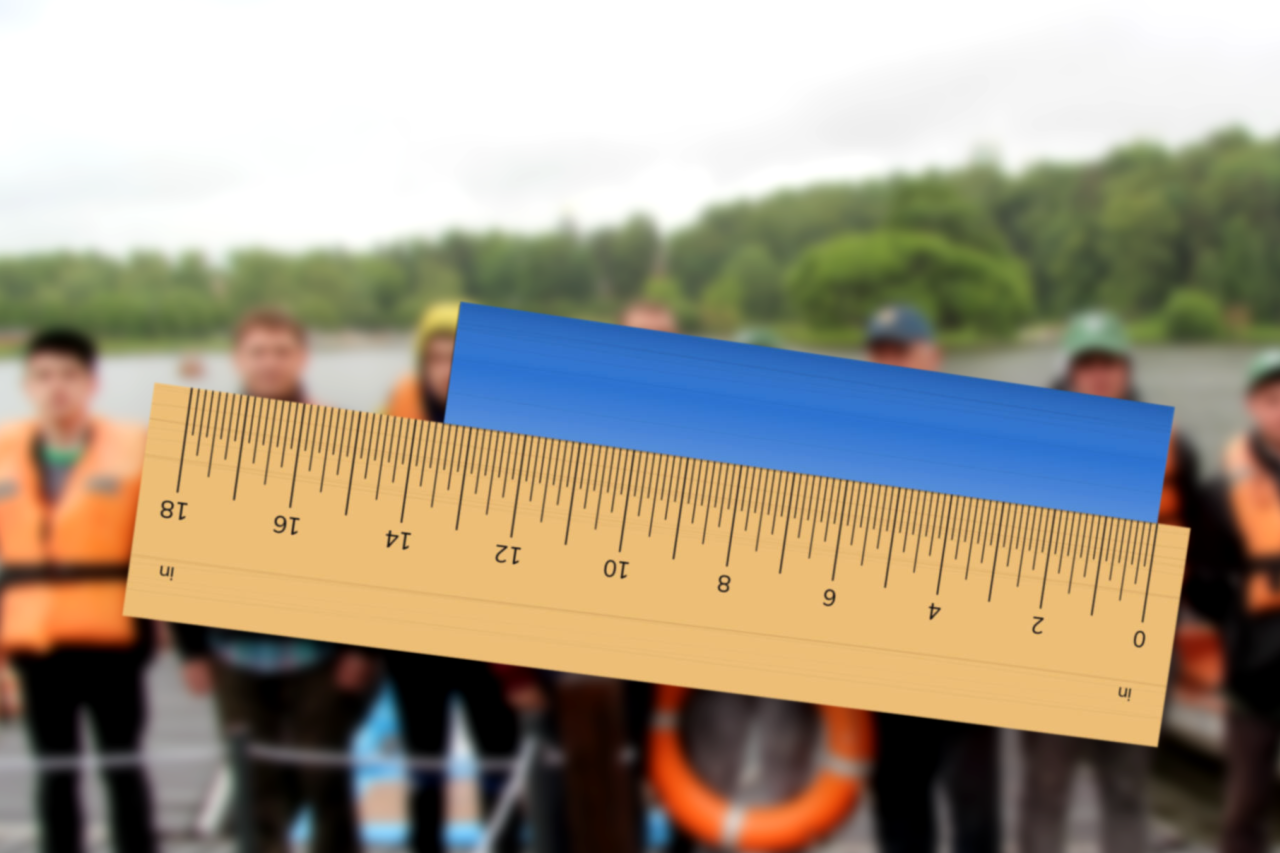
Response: 13.5 in
